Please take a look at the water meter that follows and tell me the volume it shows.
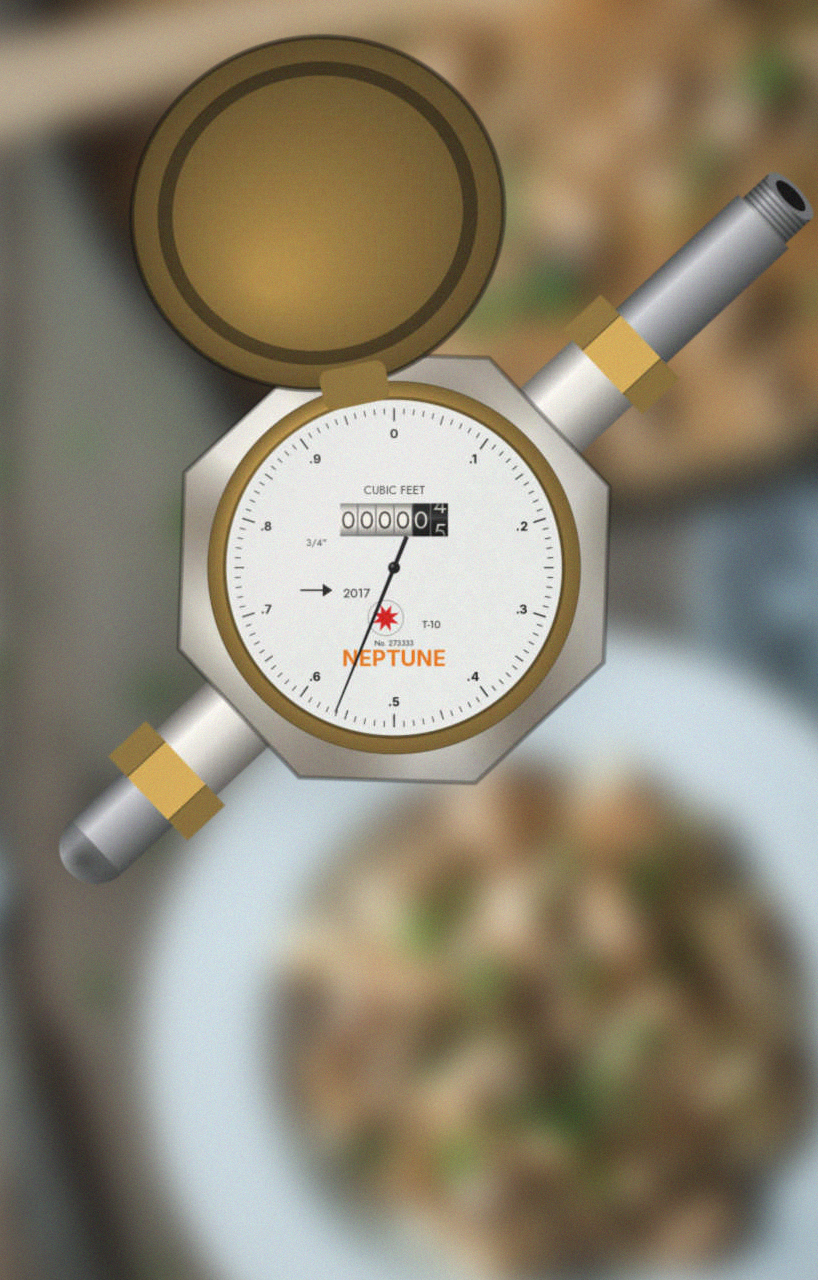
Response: 4.56 ft³
